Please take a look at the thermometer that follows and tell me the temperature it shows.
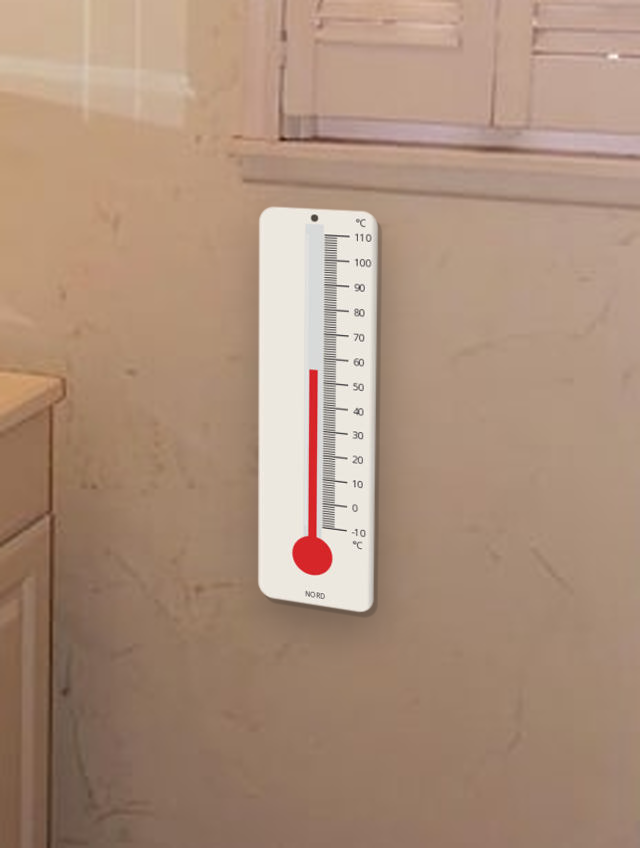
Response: 55 °C
